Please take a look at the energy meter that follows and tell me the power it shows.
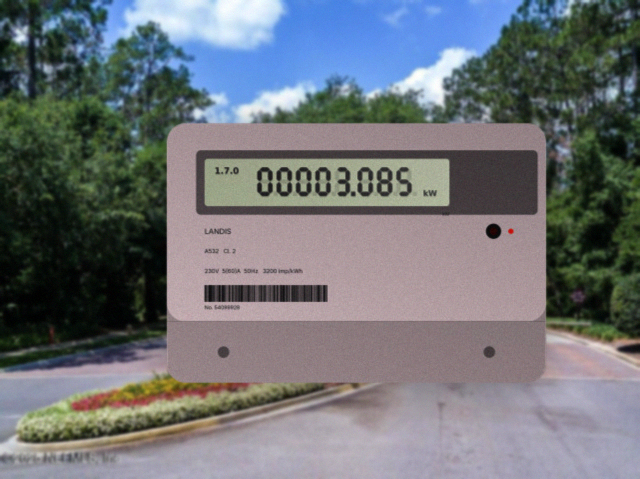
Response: 3.085 kW
